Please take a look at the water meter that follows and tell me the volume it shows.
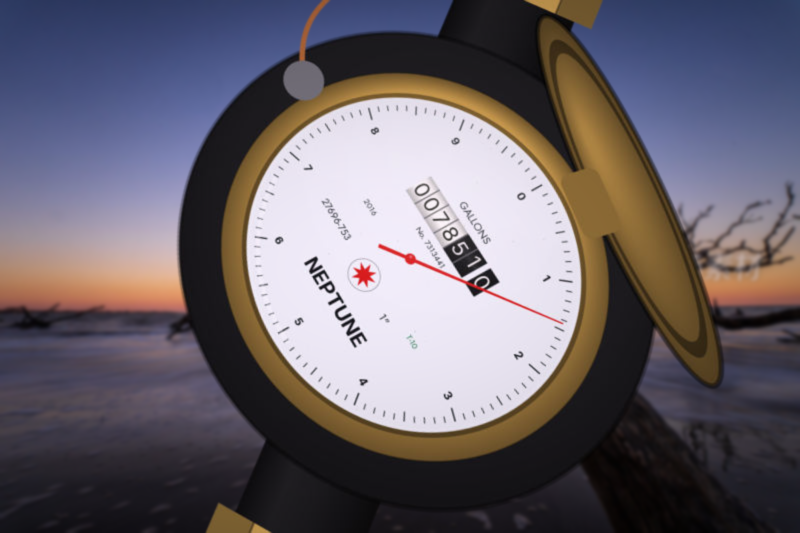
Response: 78511.4 gal
